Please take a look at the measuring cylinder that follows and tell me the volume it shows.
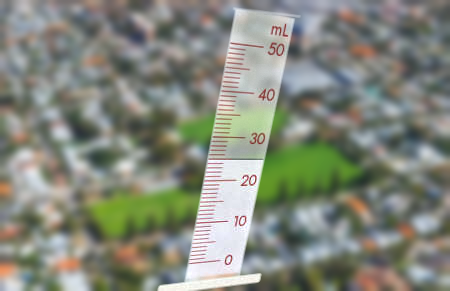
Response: 25 mL
